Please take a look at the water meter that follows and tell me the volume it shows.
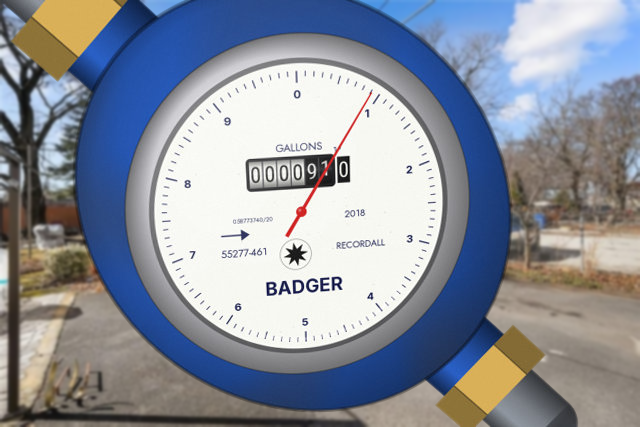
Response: 910.9 gal
